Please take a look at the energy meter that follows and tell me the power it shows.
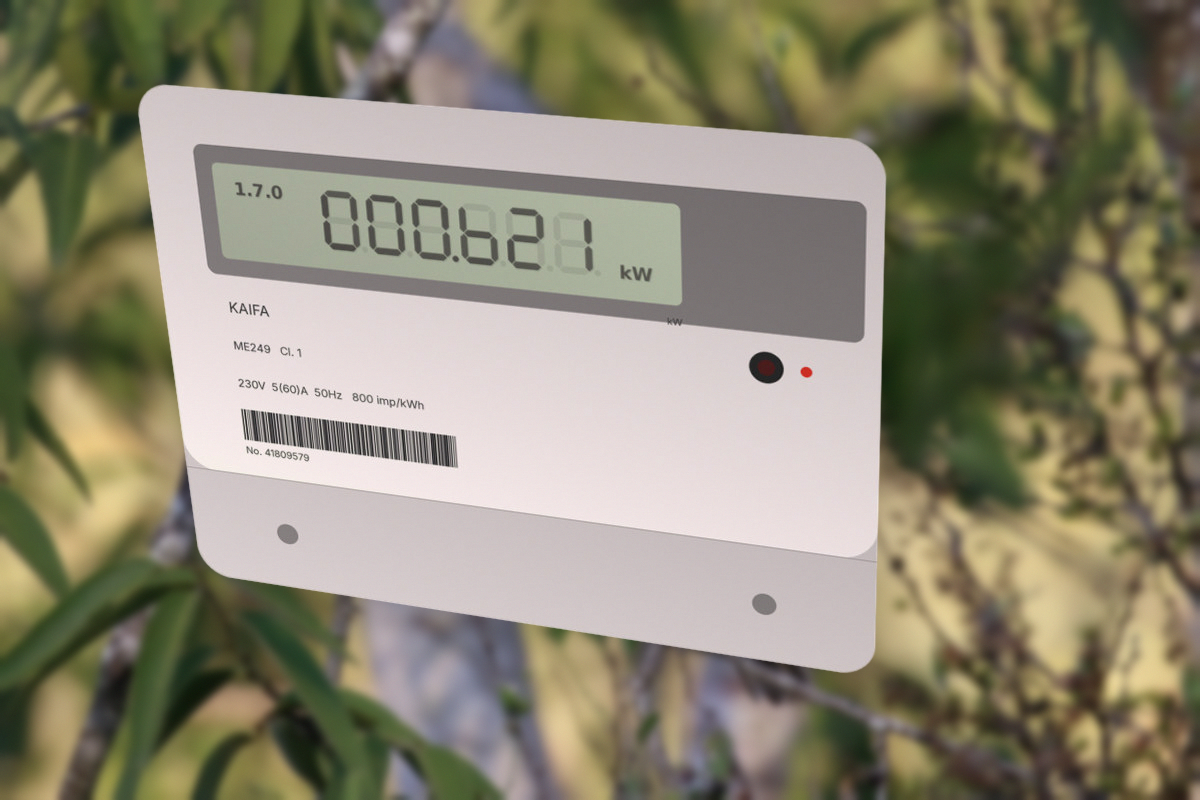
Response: 0.621 kW
